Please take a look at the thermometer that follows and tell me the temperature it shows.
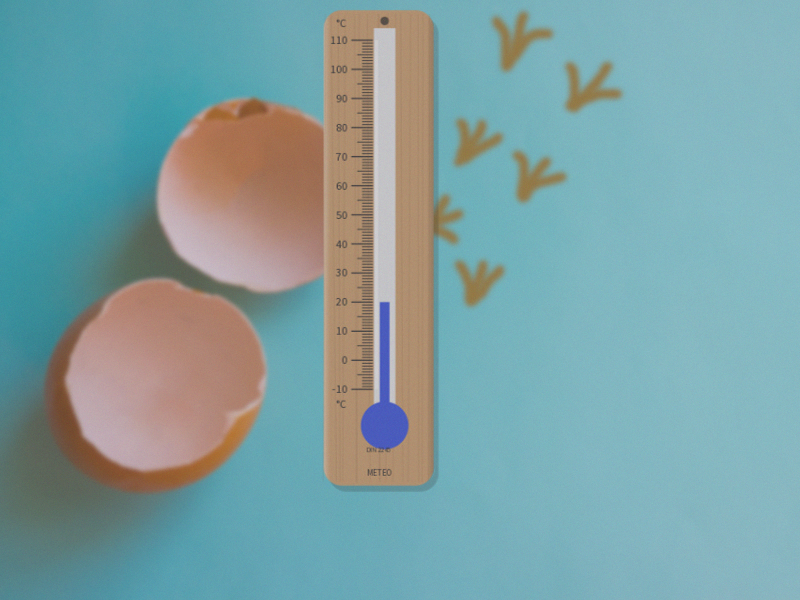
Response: 20 °C
